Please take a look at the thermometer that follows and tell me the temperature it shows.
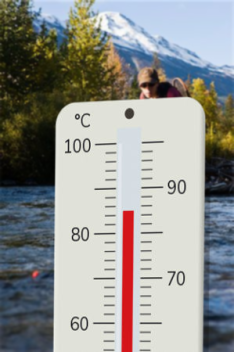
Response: 85 °C
